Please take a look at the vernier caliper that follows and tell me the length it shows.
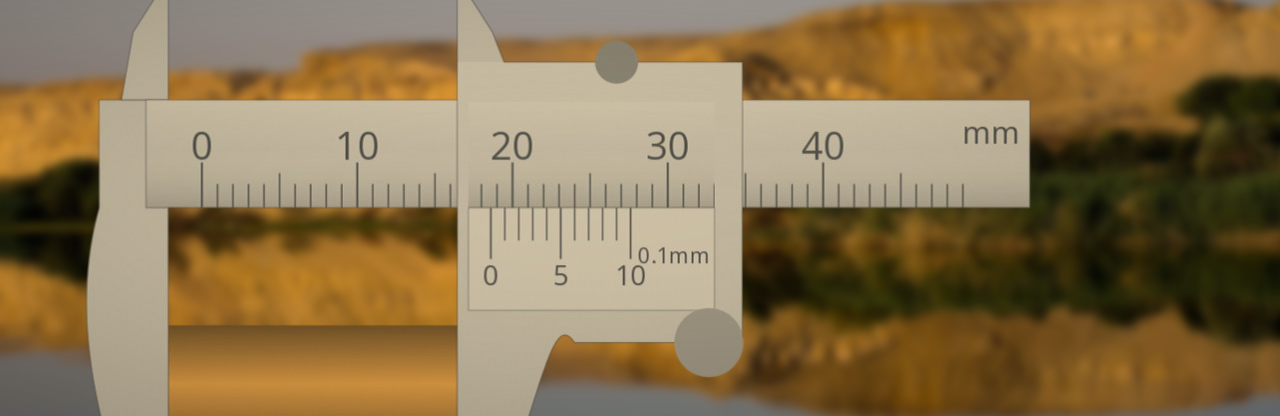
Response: 18.6 mm
